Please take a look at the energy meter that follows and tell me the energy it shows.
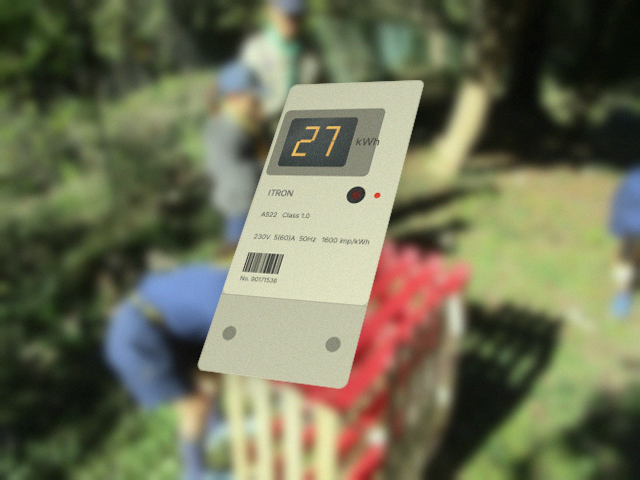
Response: 27 kWh
